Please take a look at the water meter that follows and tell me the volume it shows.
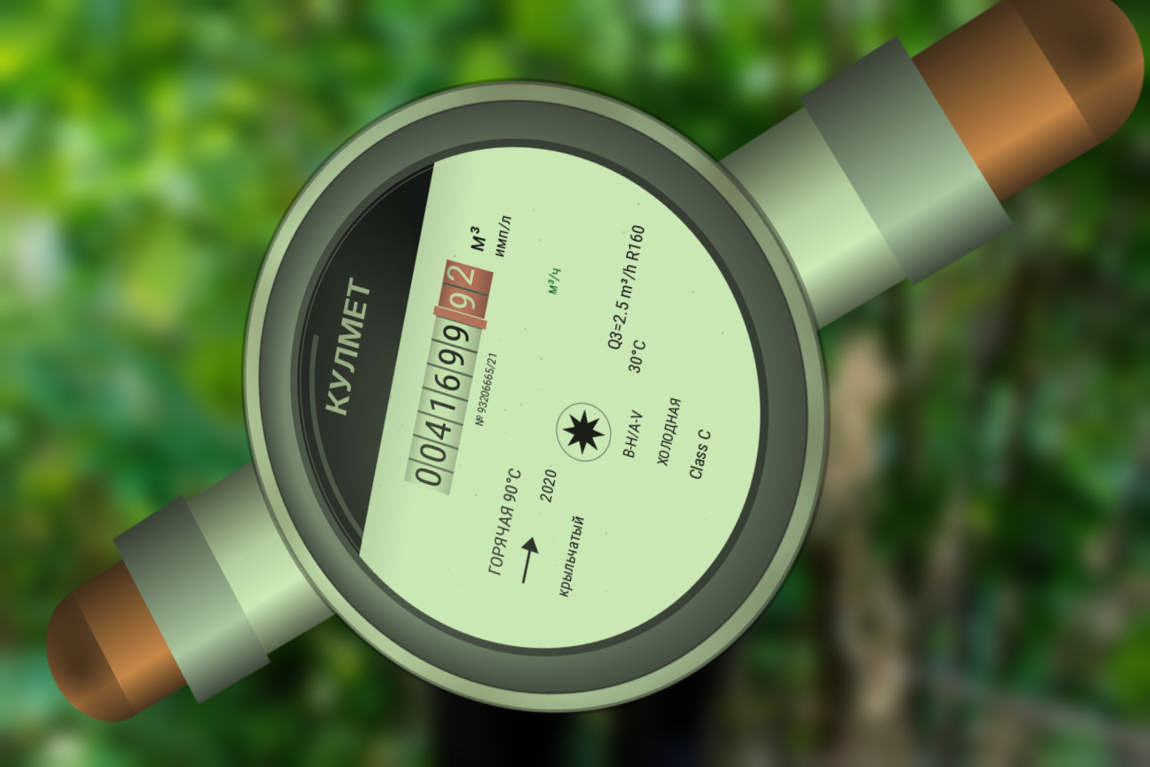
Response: 41699.92 m³
